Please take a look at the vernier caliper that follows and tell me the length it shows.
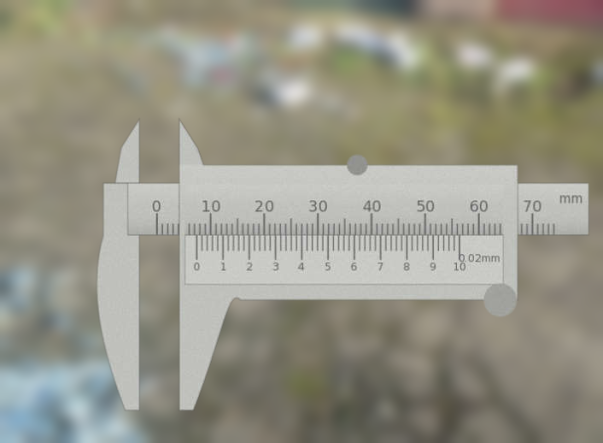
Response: 7.4 mm
